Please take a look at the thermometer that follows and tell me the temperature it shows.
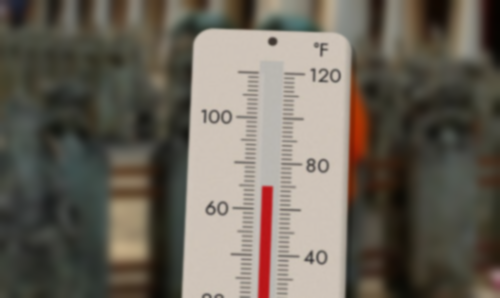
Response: 70 °F
